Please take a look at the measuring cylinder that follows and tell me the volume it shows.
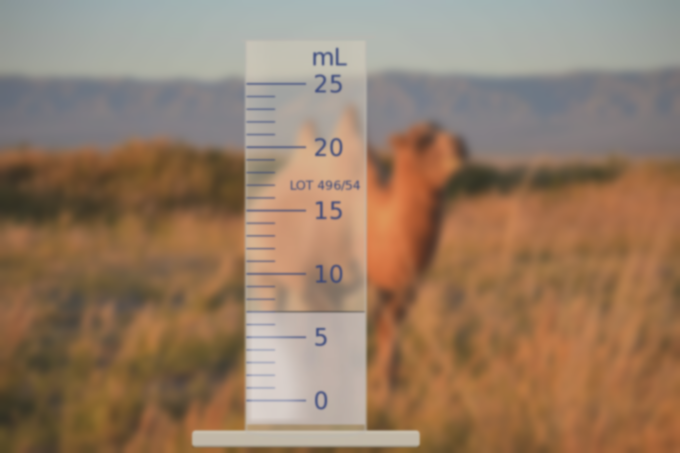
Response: 7 mL
